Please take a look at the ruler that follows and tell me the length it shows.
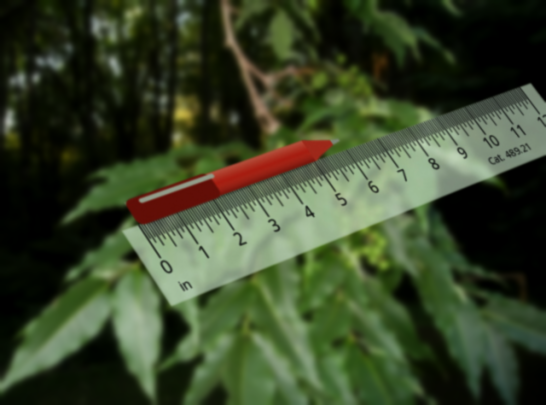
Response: 6 in
